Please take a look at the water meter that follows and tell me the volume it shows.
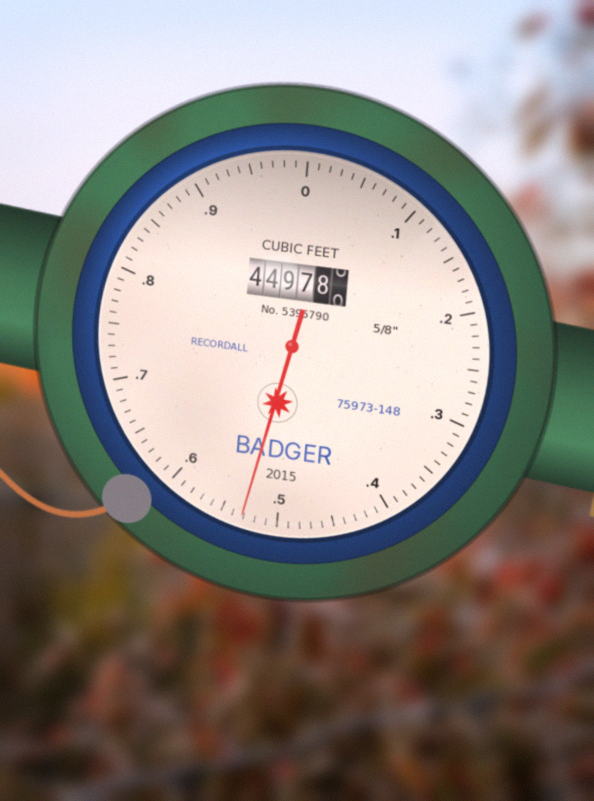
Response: 449788.53 ft³
